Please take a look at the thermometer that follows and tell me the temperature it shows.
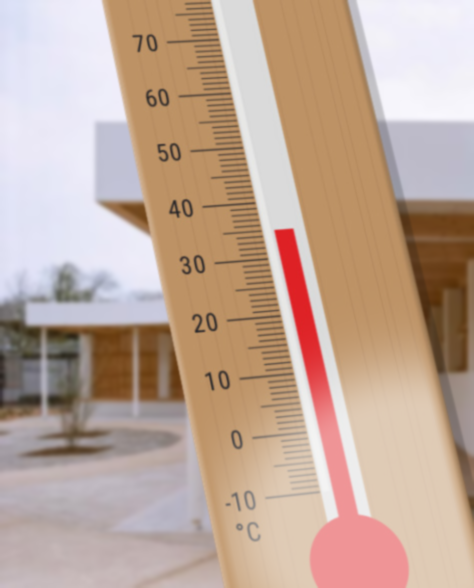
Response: 35 °C
